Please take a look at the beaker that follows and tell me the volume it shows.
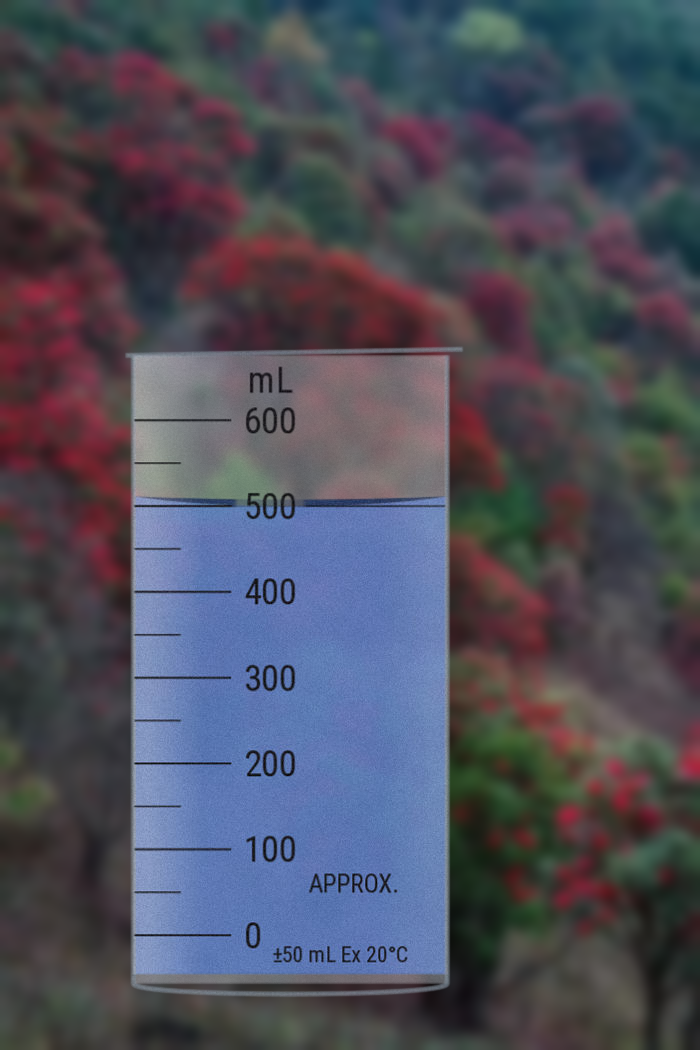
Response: 500 mL
